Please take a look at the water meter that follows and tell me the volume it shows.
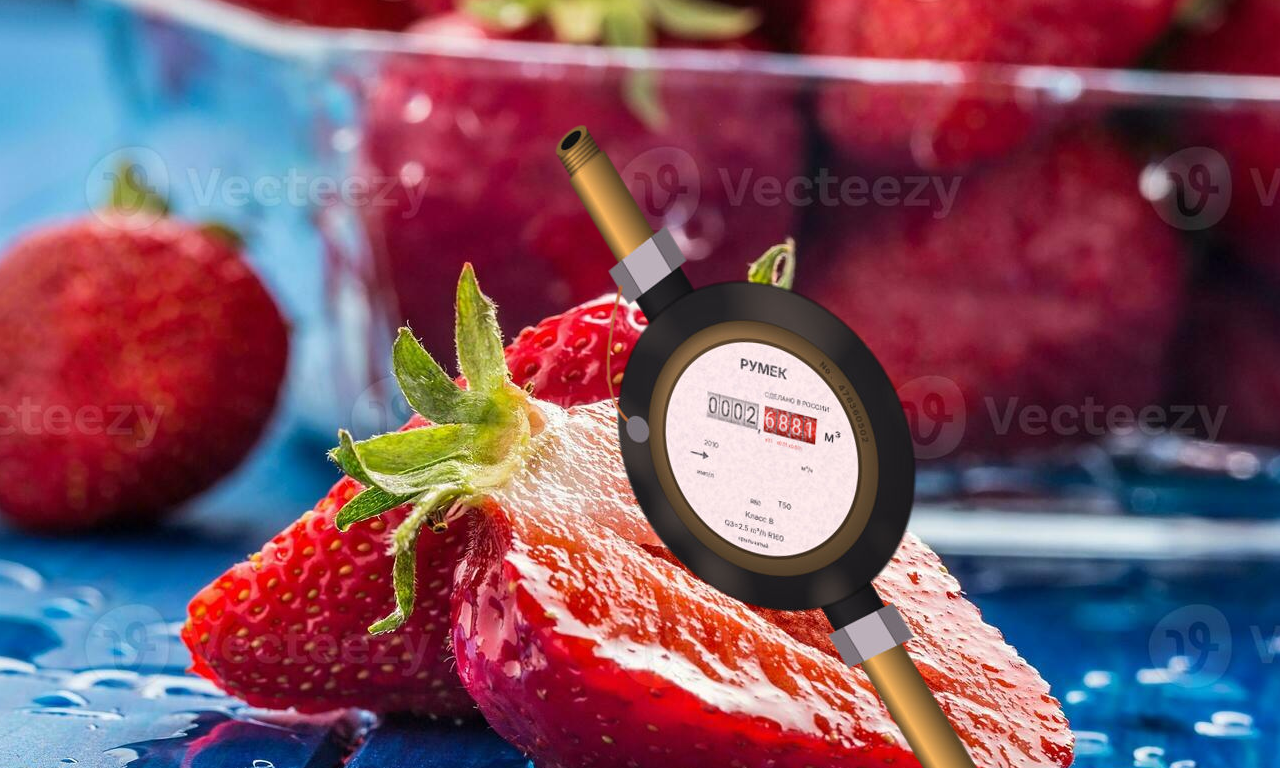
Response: 2.6881 m³
